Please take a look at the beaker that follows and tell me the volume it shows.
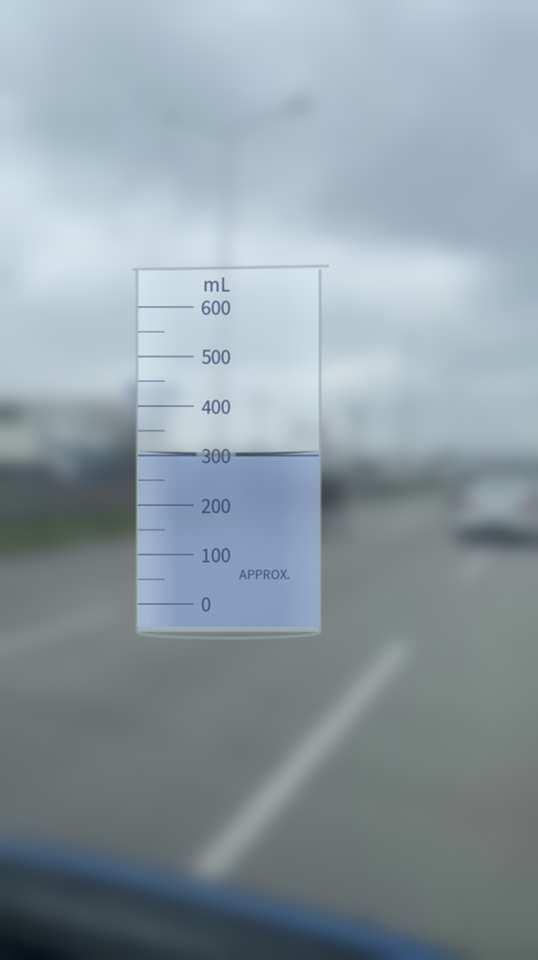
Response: 300 mL
